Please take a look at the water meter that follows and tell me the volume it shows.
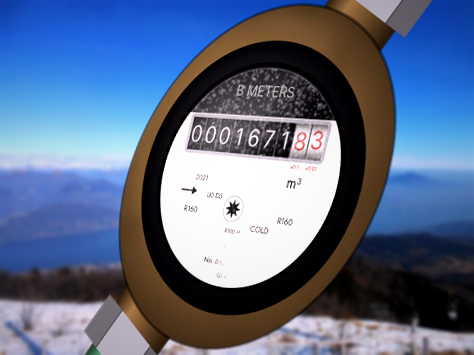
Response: 1671.83 m³
